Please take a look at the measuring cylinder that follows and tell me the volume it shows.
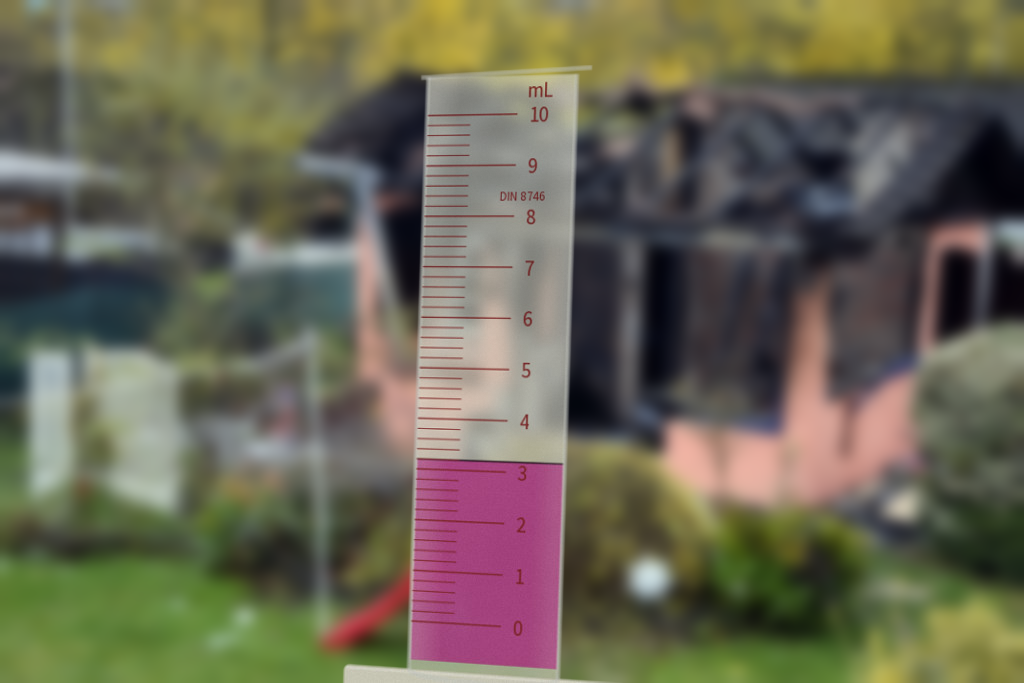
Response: 3.2 mL
